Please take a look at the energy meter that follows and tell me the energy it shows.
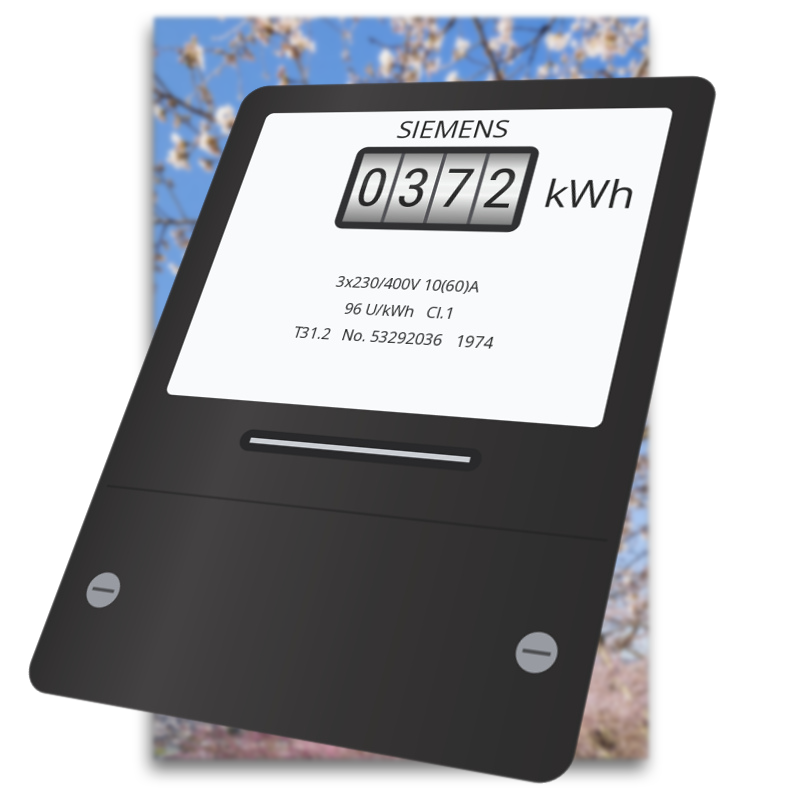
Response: 372 kWh
